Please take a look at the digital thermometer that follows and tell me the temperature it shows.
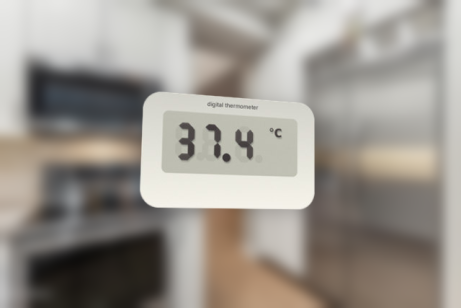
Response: 37.4 °C
